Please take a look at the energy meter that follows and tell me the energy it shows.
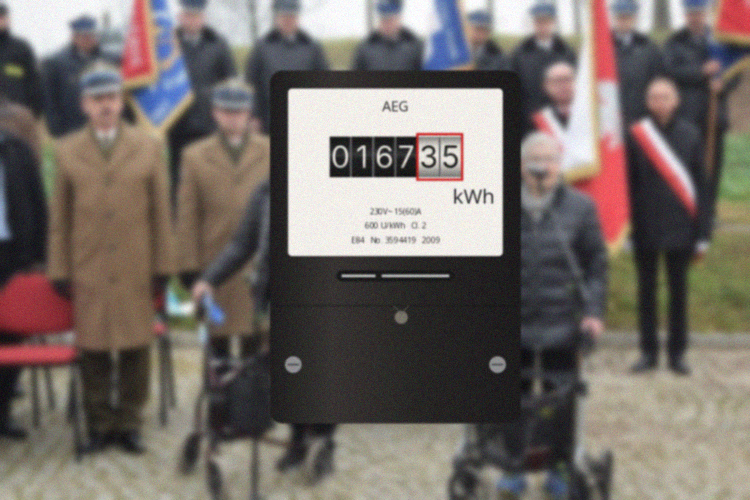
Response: 167.35 kWh
